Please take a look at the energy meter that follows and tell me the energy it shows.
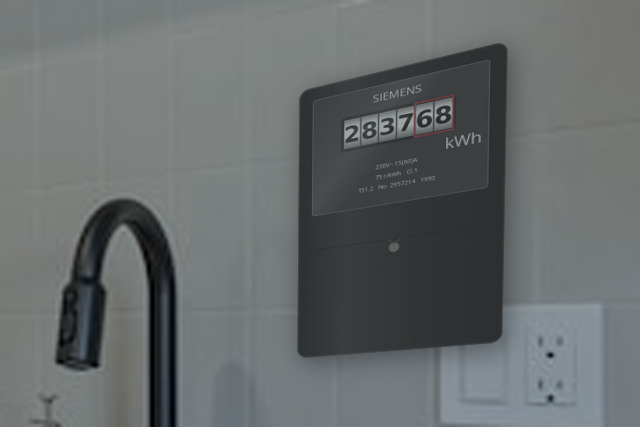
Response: 2837.68 kWh
